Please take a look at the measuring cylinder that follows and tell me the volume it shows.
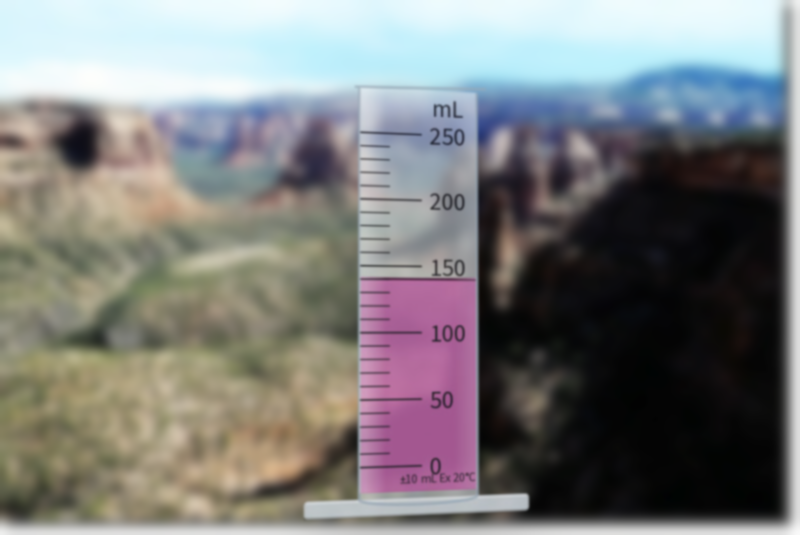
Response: 140 mL
